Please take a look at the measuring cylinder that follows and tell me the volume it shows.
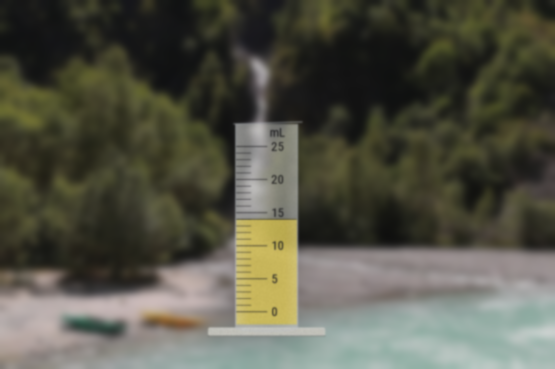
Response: 14 mL
